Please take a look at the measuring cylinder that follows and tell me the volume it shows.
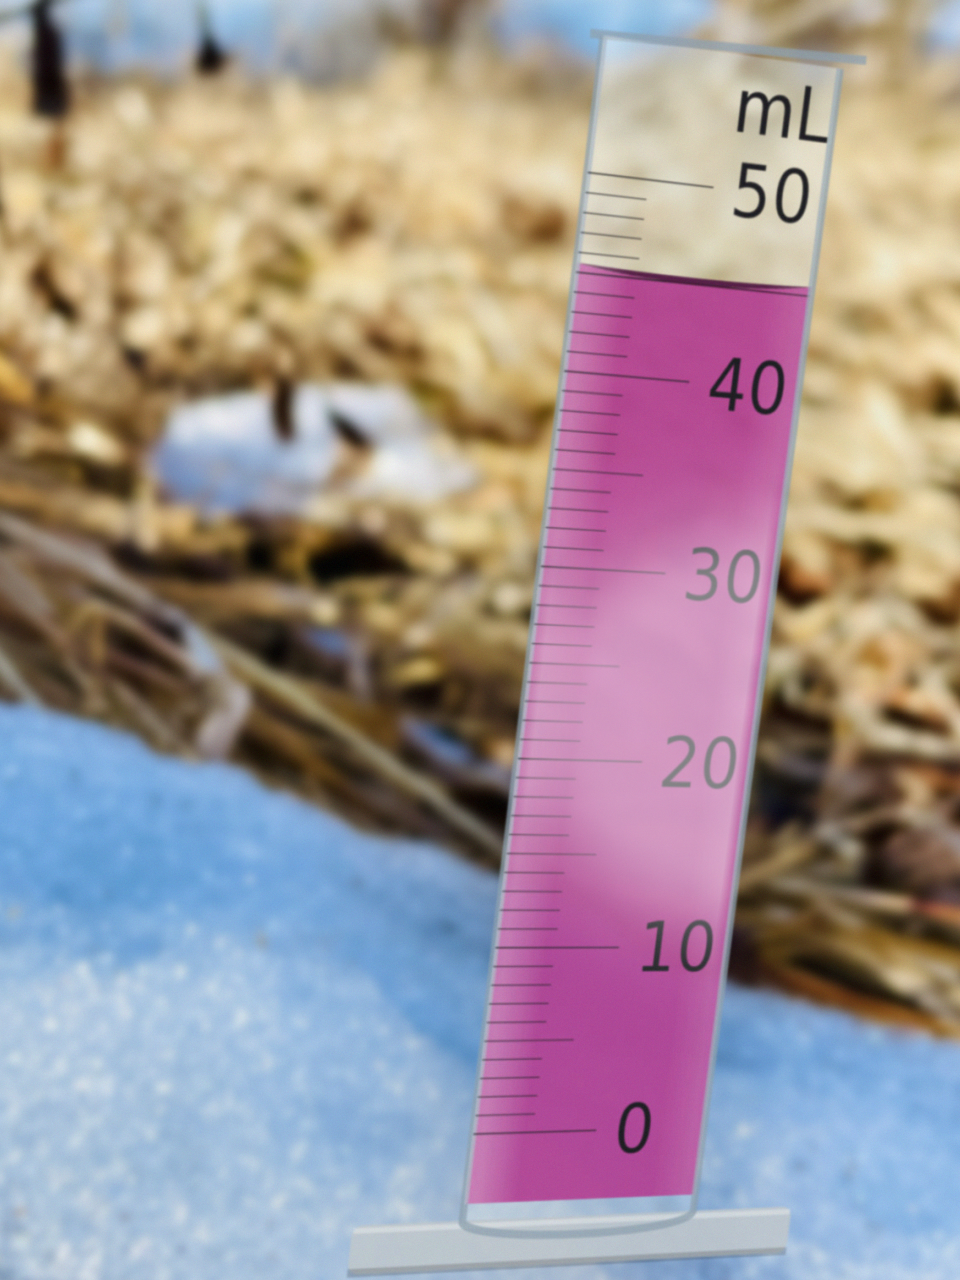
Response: 45 mL
